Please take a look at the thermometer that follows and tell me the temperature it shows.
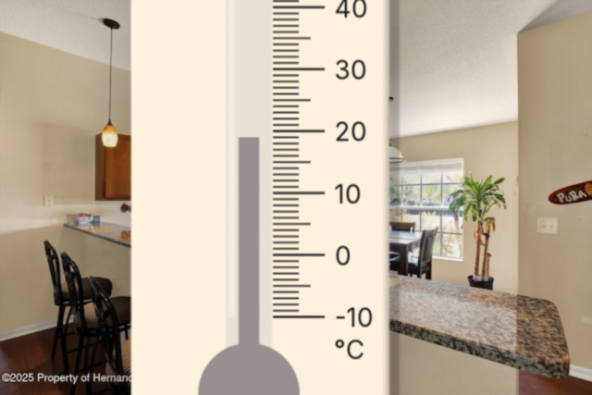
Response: 19 °C
